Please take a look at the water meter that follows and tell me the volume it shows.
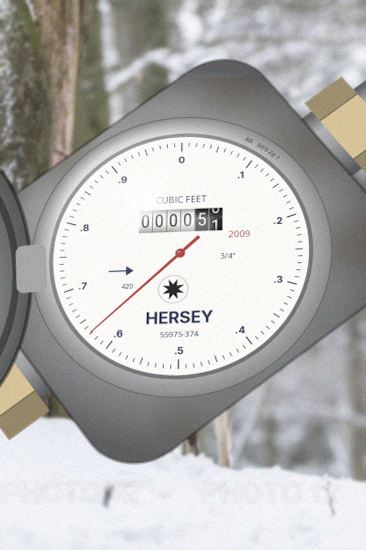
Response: 50.63 ft³
